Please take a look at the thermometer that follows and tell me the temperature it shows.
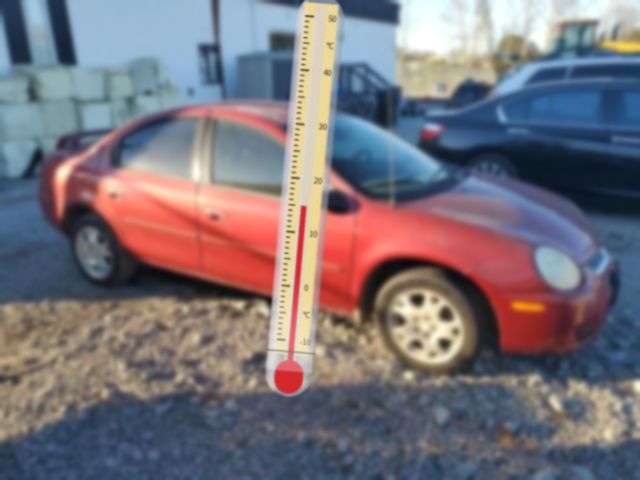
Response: 15 °C
